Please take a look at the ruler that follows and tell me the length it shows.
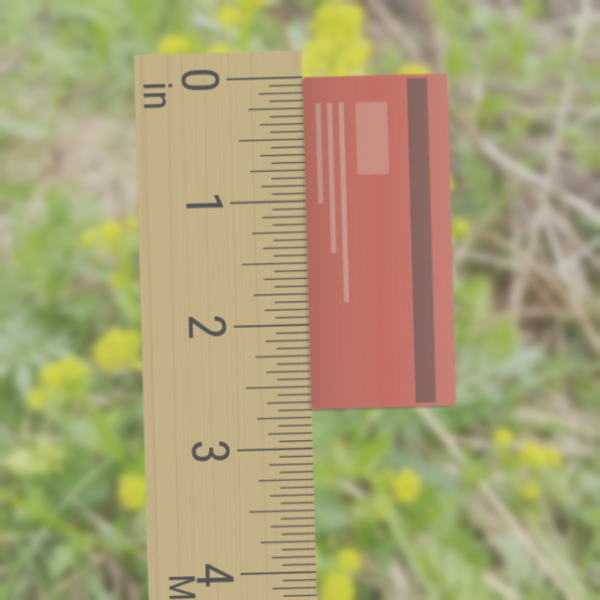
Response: 2.6875 in
